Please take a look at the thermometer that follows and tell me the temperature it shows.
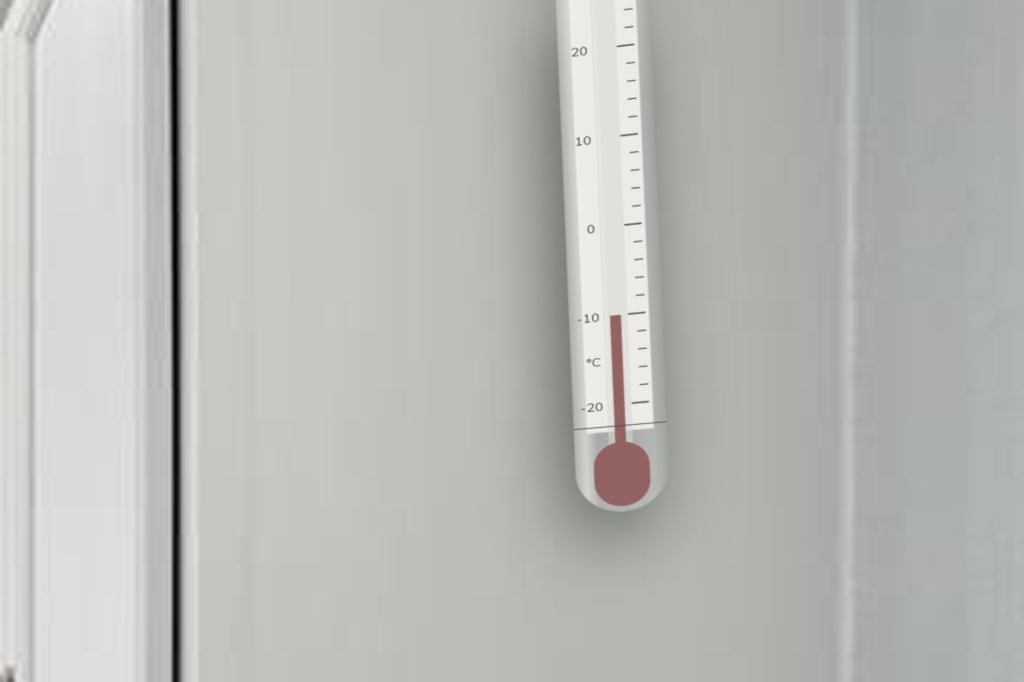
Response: -10 °C
